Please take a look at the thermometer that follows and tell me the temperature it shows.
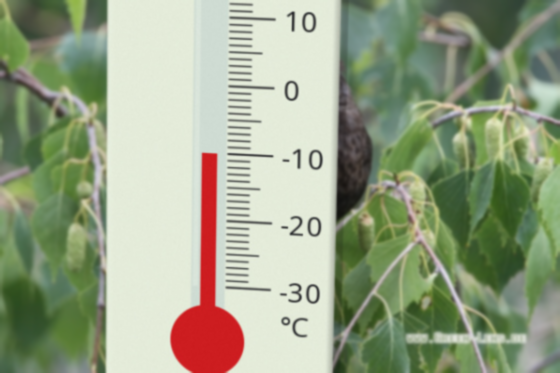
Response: -10 °C
